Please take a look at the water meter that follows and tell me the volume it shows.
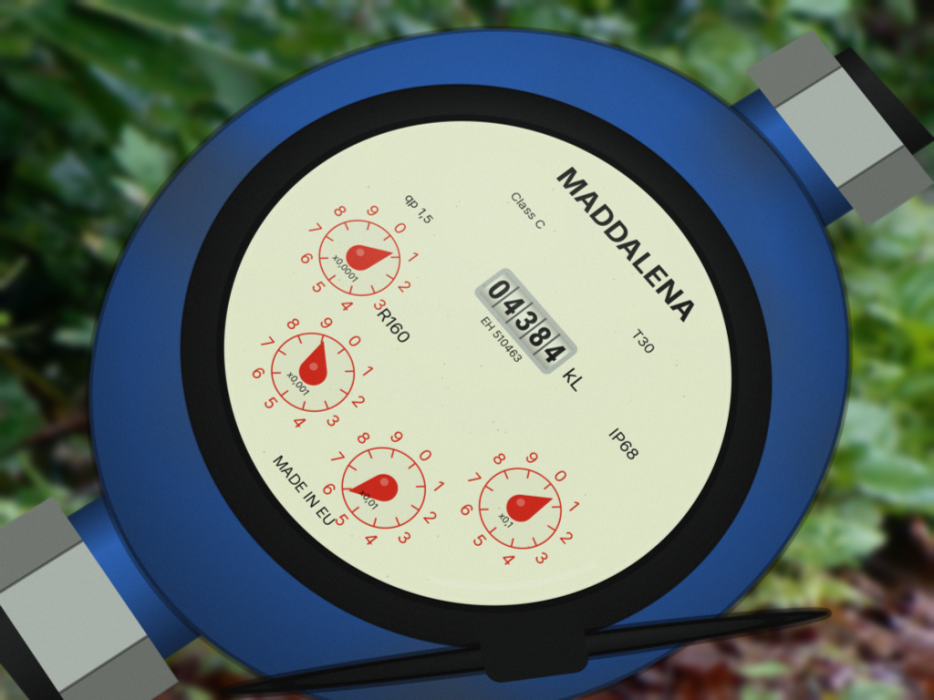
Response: 4384.0590 kL
